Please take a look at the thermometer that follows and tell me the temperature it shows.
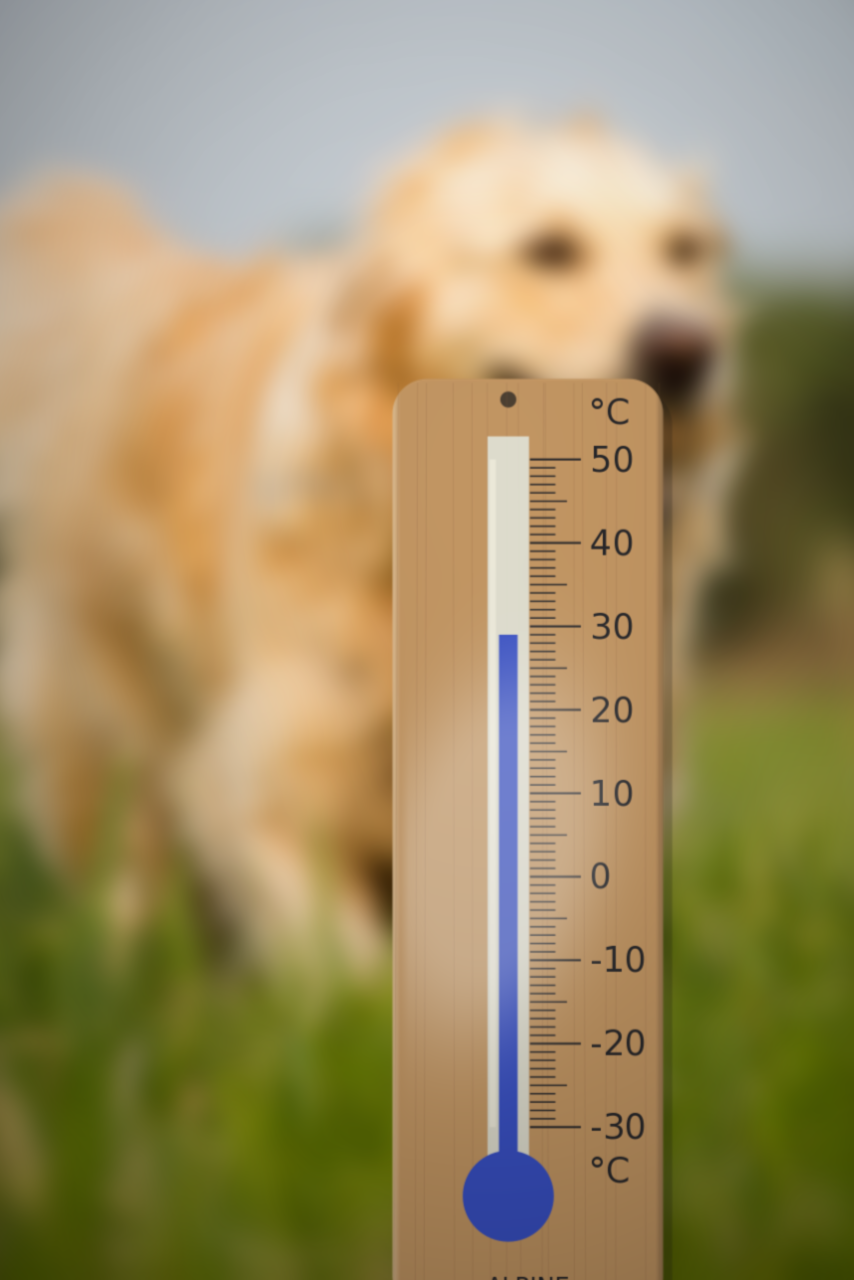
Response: 29 °C
